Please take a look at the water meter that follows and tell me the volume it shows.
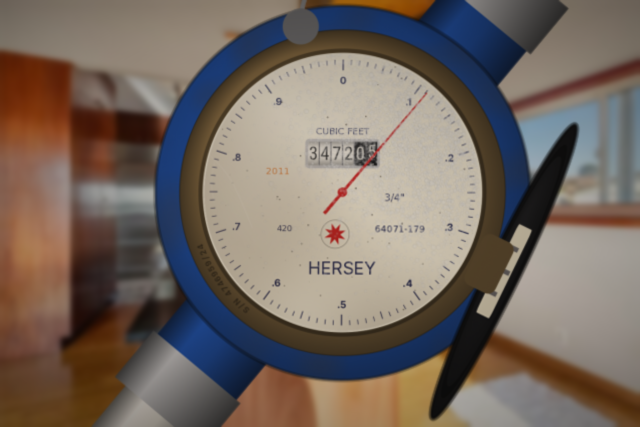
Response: 347205.11 ft³
